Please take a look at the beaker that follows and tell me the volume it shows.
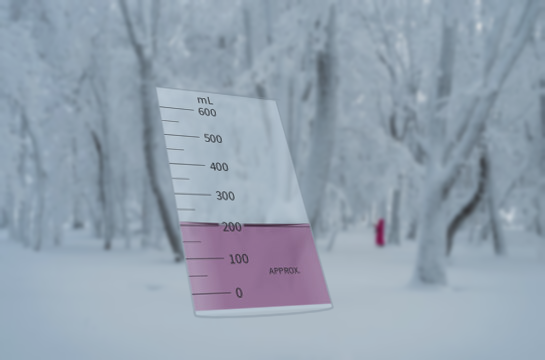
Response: 200 mL
